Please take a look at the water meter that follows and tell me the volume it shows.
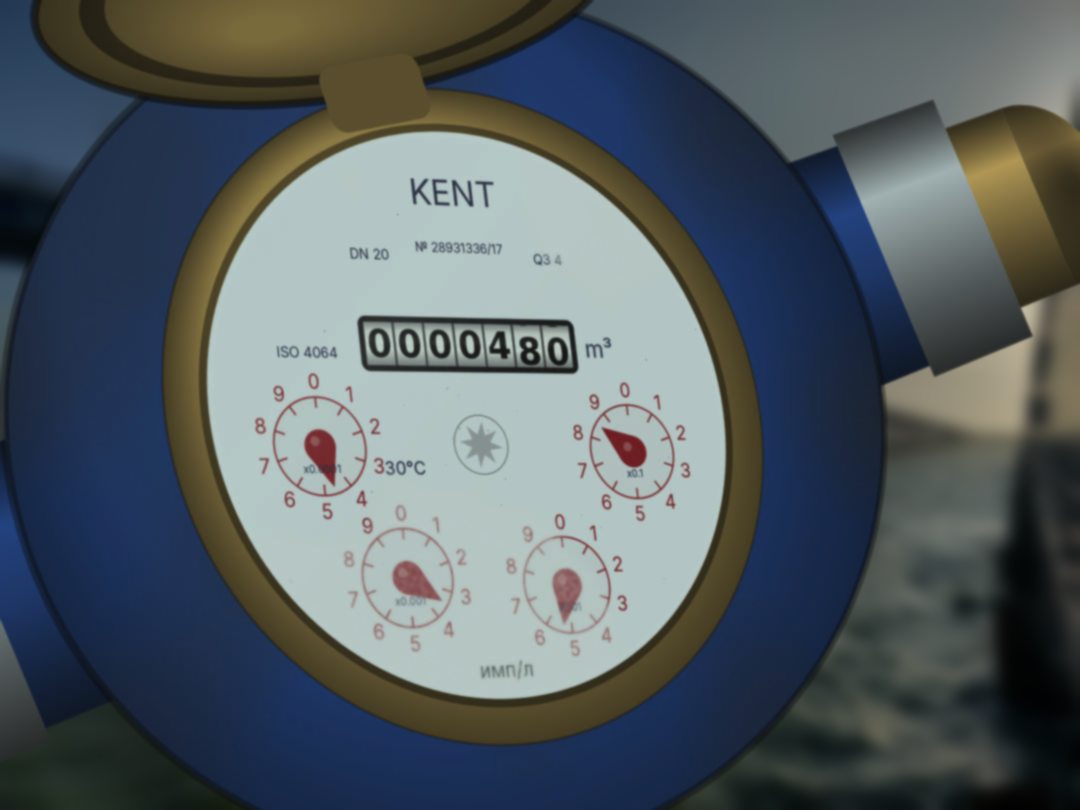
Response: 479.8534 m³
